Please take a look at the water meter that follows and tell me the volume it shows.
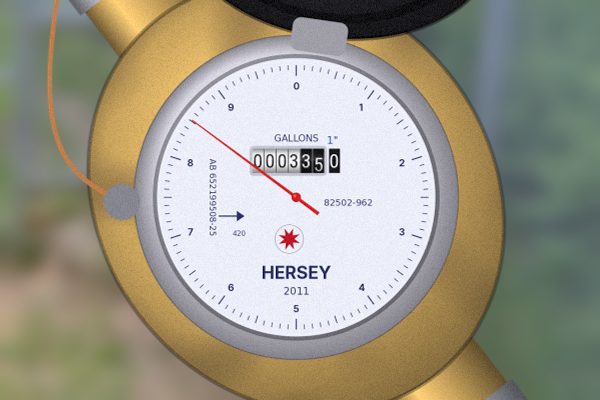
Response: 3348.5 gal
